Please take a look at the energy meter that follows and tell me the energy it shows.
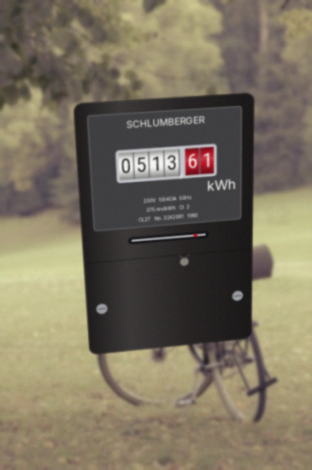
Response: 513.61 kWh
